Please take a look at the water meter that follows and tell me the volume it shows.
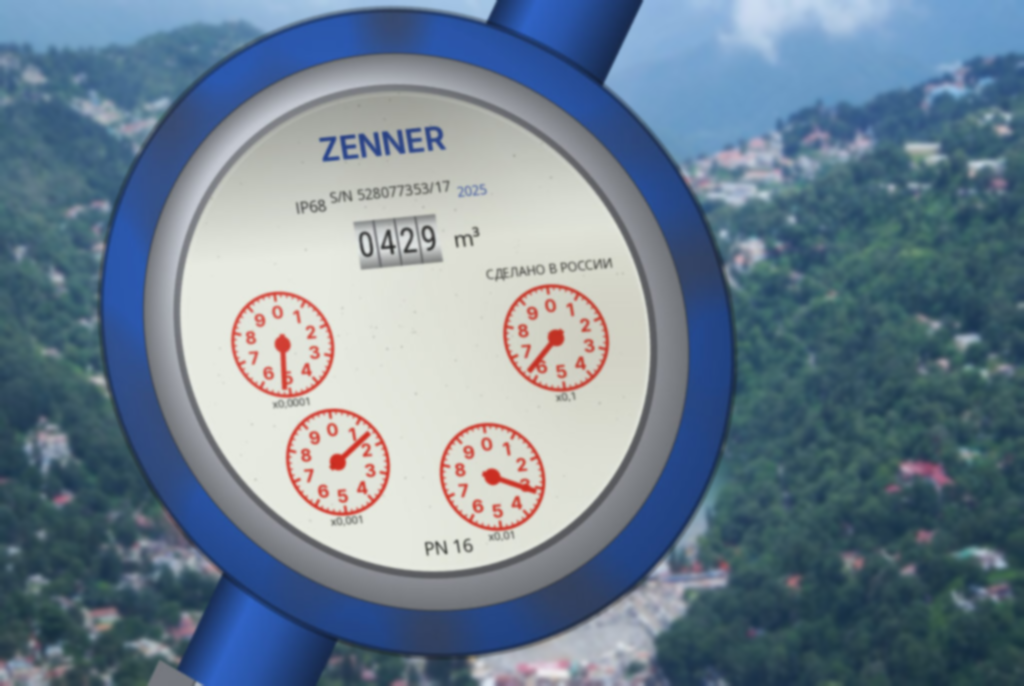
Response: 429.6315 m³
